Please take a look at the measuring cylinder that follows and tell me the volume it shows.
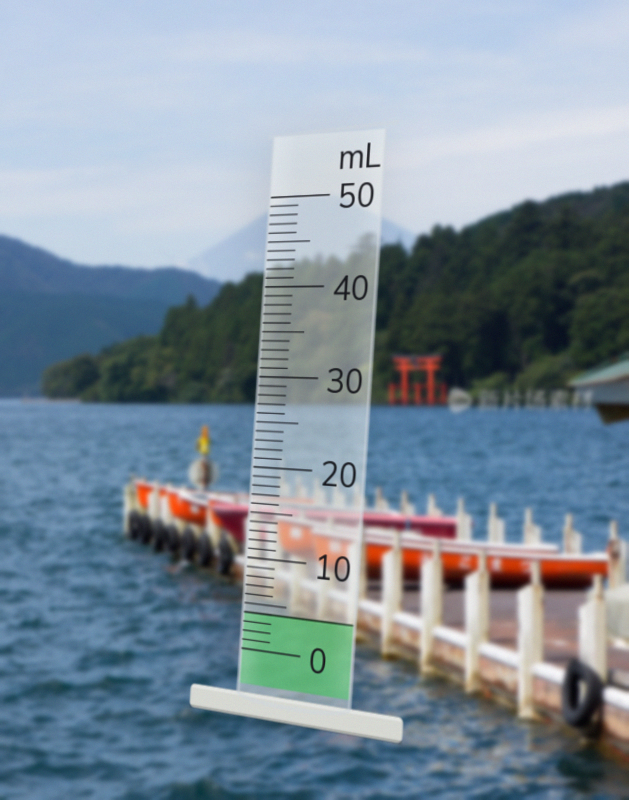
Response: 4 mL
